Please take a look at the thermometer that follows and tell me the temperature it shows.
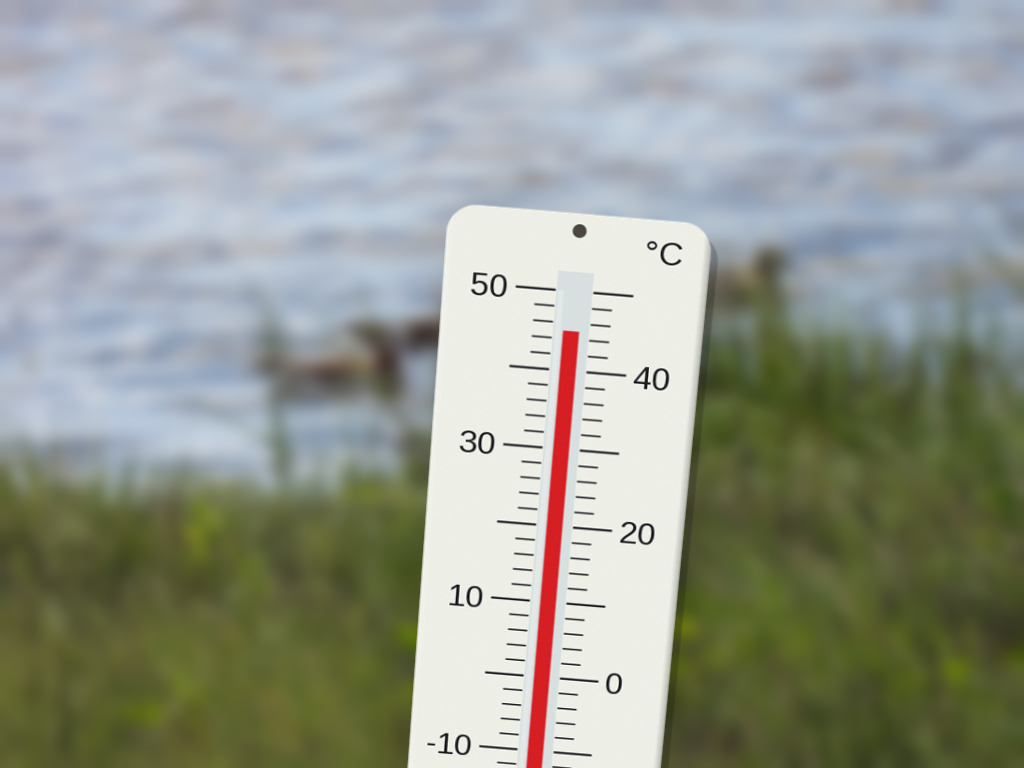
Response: 45 °C
